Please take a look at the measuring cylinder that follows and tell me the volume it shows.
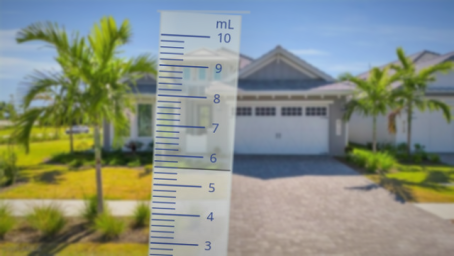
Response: 5.6 mL
